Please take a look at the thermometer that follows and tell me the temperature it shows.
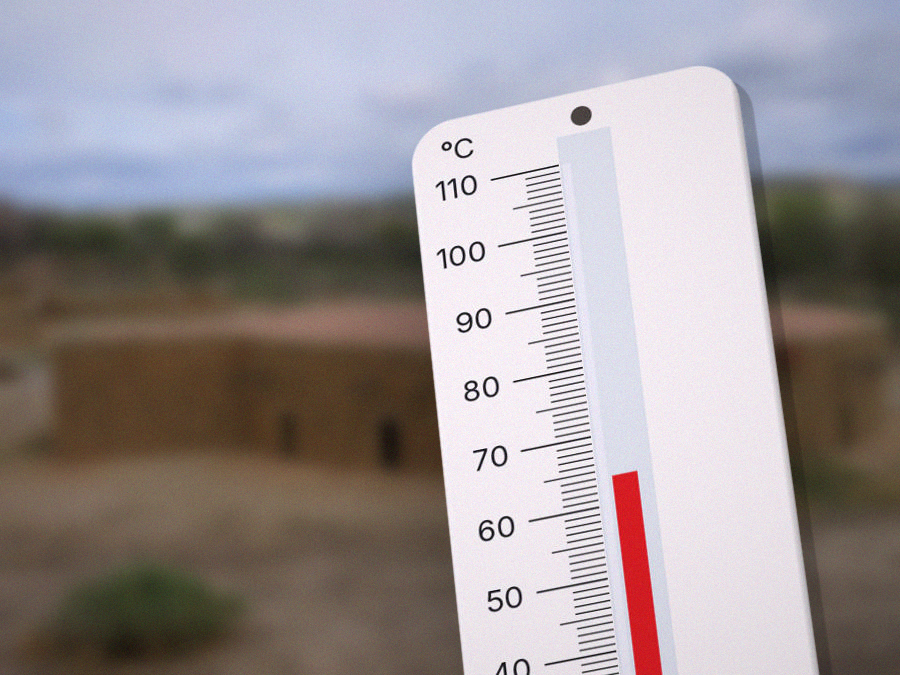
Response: 64 °C
